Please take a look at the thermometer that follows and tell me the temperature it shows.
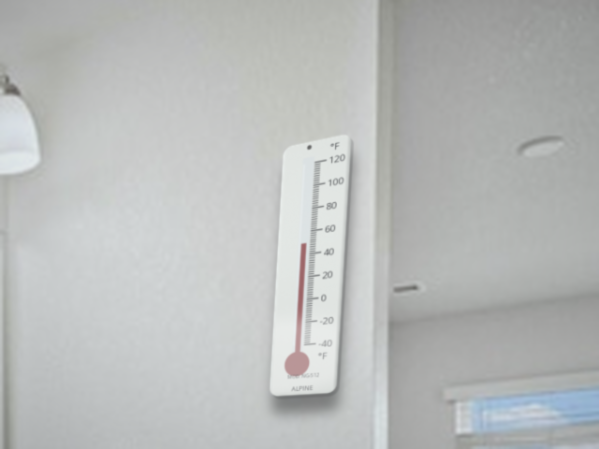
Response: 50 °F
